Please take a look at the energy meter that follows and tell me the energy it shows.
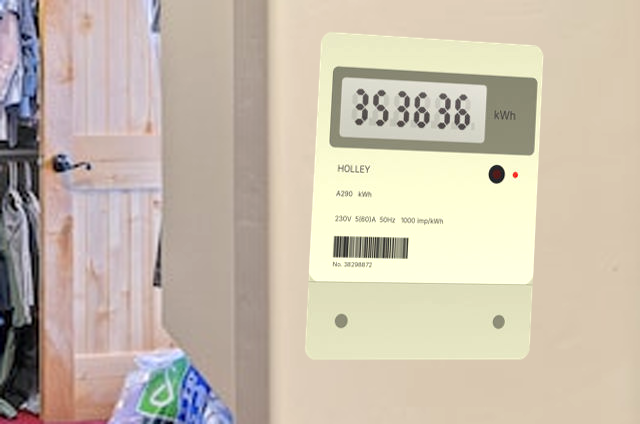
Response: 353636 kWh
